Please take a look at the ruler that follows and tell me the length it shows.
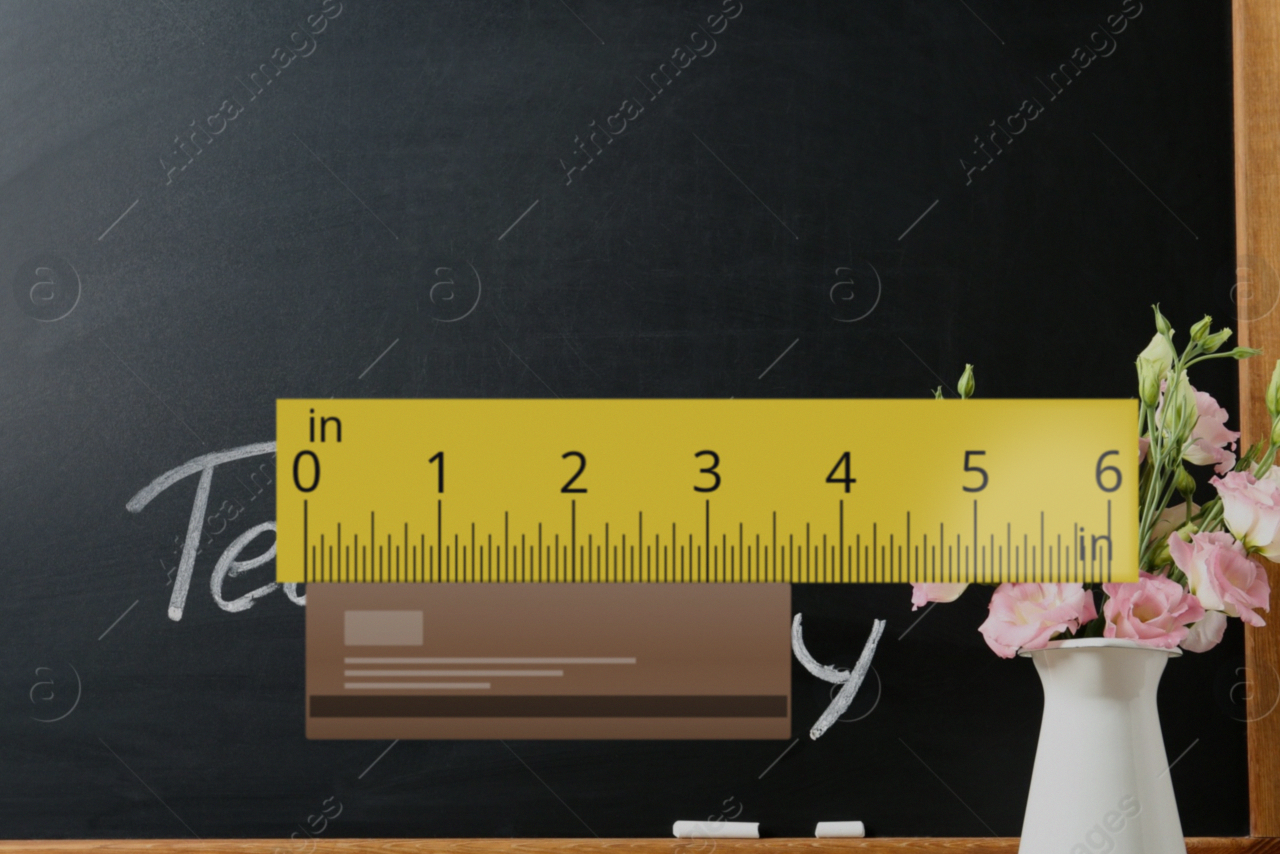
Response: 3.625 in
